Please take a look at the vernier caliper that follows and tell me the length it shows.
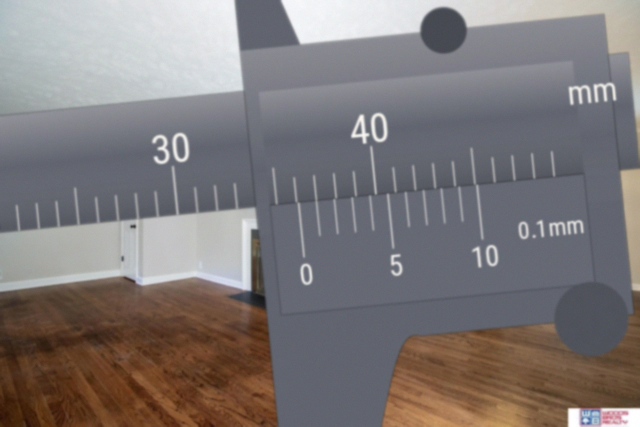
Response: 36.1 mm
